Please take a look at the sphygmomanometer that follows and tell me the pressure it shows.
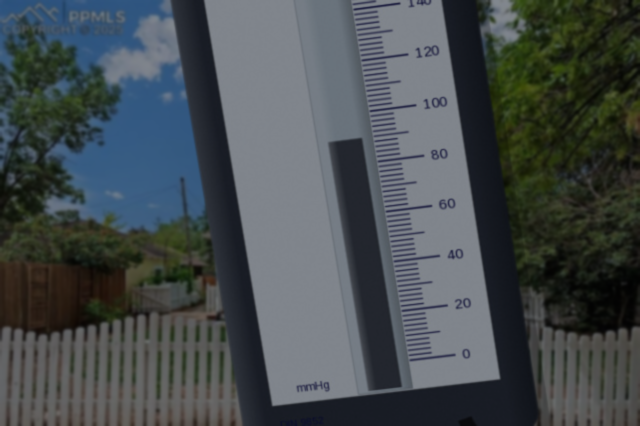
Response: 90 mmHg
